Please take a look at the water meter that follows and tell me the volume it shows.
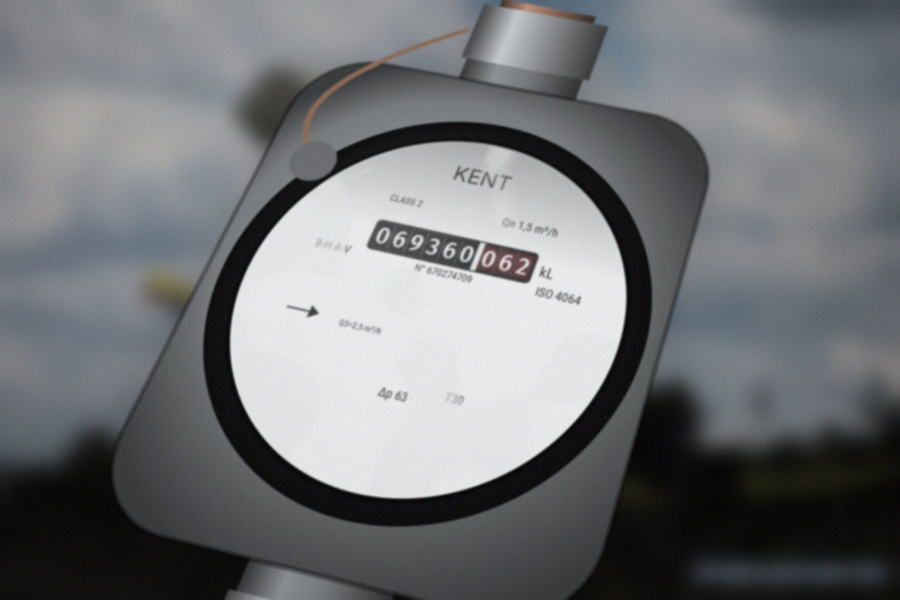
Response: 69360.062 kL
